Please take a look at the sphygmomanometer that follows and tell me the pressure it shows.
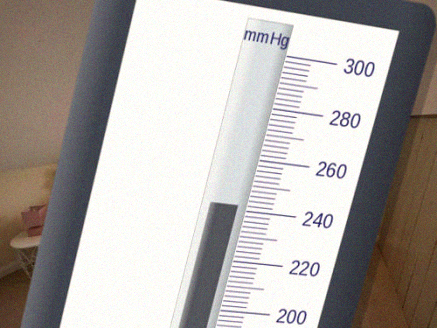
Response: 242 mmHg
